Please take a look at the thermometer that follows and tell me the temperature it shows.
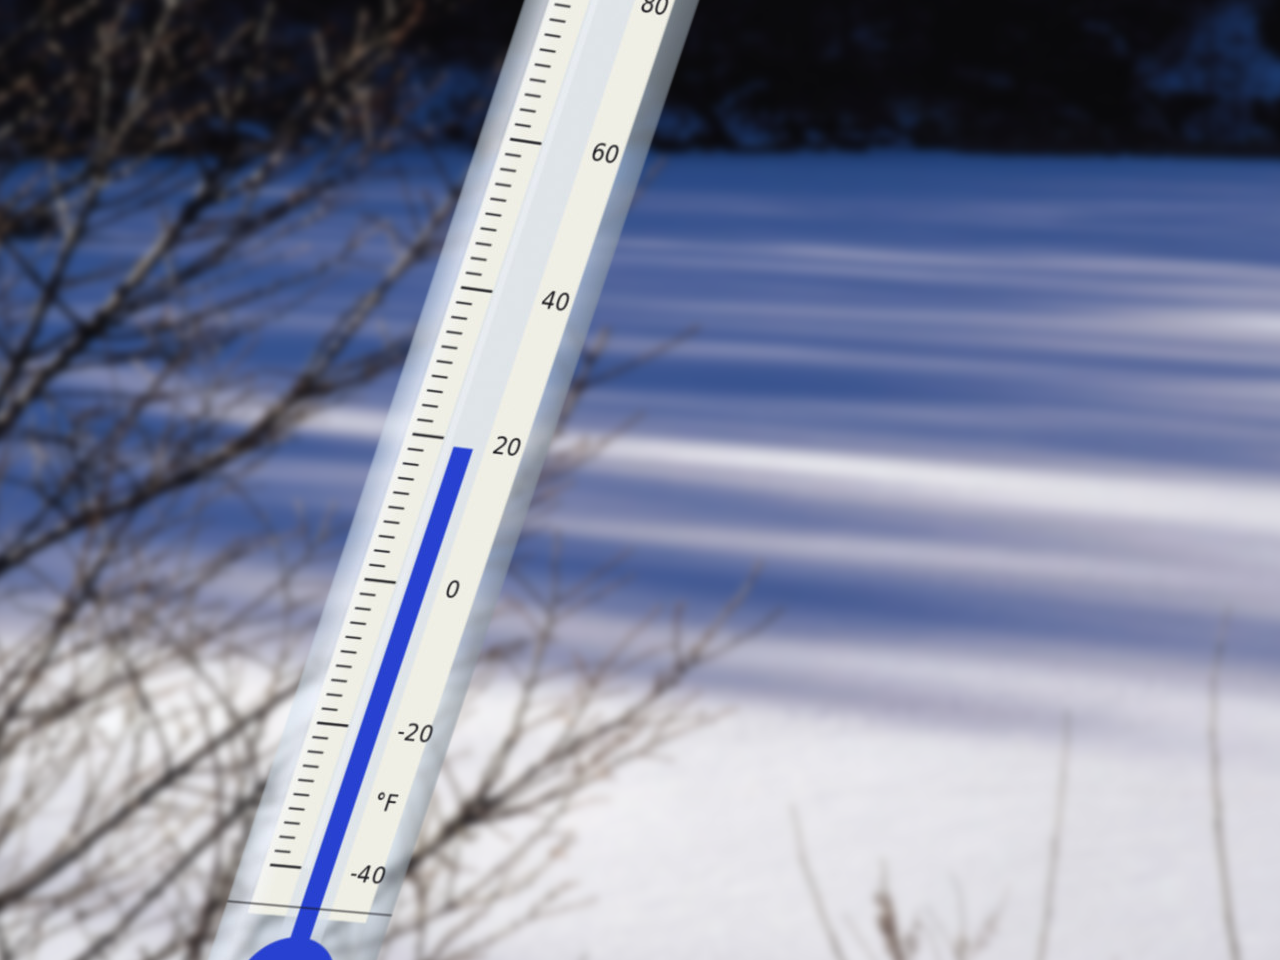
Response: 19 °F
